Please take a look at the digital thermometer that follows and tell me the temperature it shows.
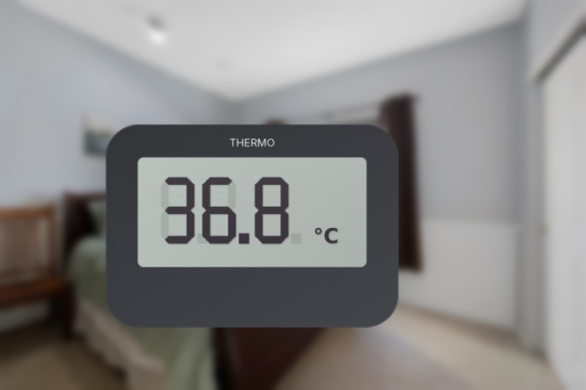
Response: 36.8 °C
